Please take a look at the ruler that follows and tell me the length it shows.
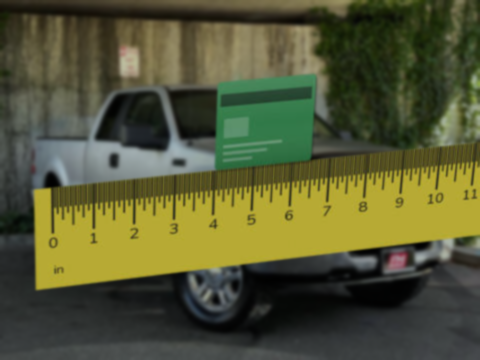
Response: 2.5 in
